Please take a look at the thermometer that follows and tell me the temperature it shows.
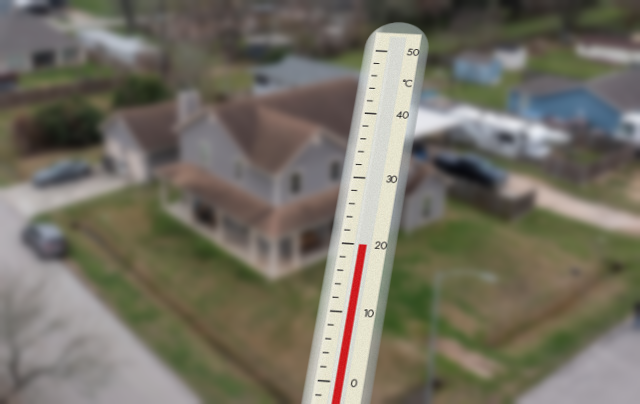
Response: 20 °C
